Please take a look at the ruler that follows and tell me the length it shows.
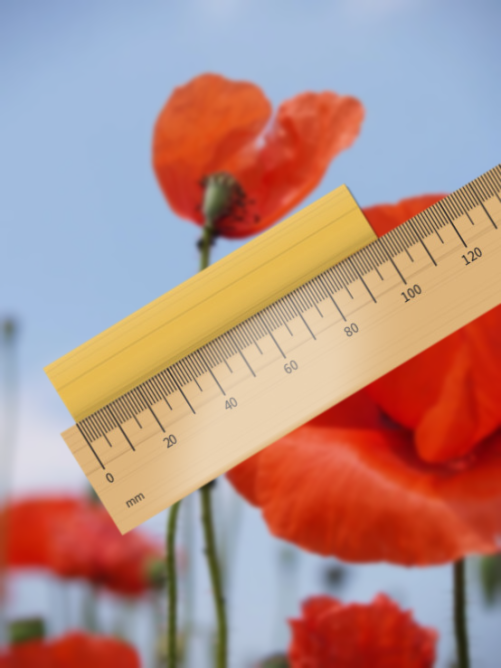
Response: 100 mm
